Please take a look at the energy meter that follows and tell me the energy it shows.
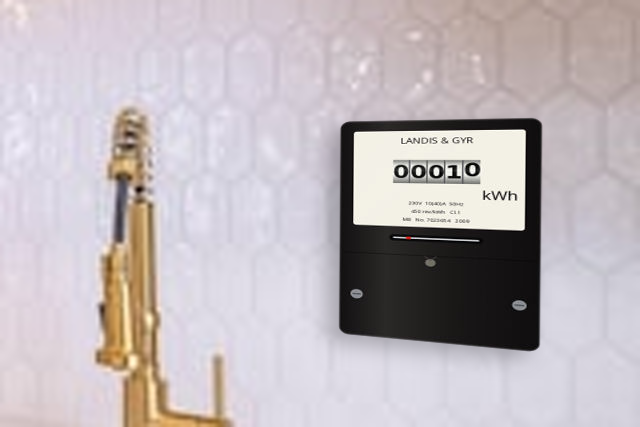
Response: 10 kWh
